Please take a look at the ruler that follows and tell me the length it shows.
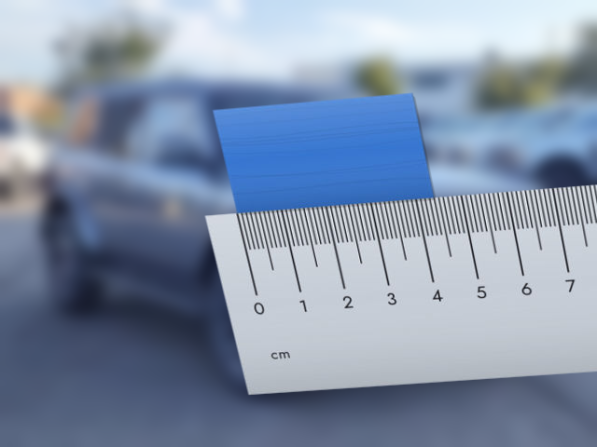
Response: 4.4 cm
